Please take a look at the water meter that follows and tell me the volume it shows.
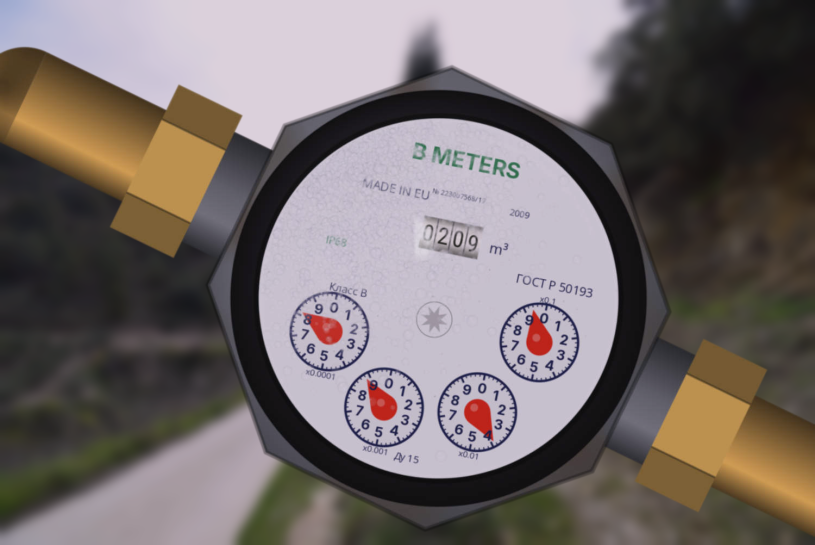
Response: 208.9388 m³
